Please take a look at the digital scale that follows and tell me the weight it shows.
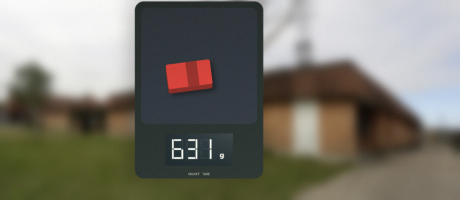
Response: 631 g
